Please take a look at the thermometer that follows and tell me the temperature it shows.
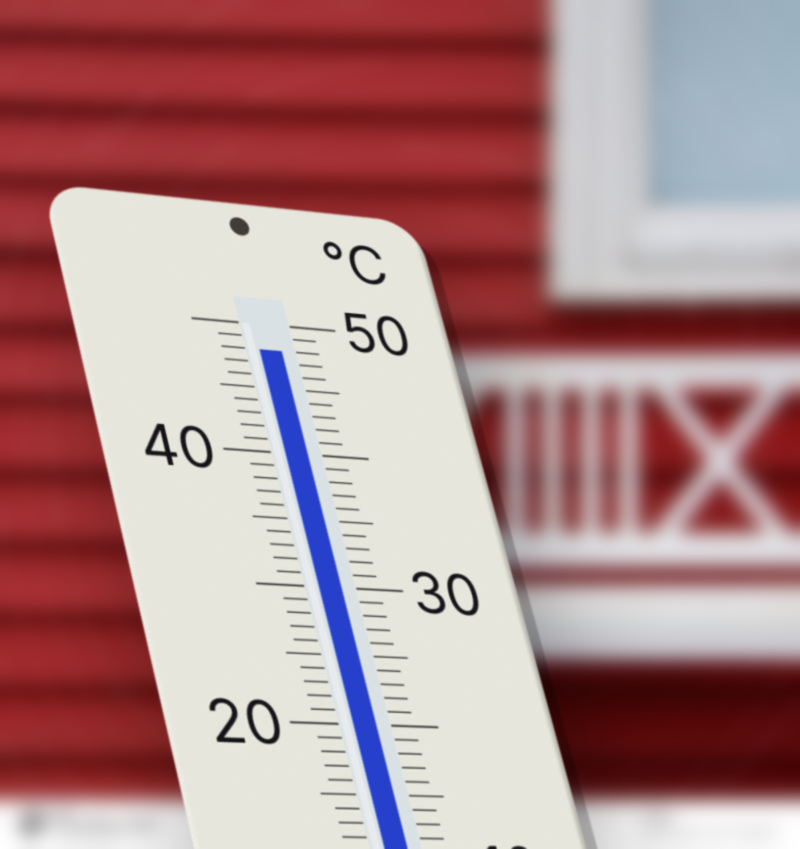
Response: 48 °C
